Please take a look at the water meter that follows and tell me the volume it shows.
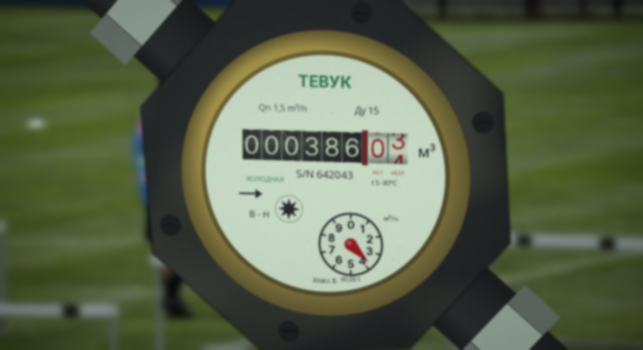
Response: 386.033 m³
